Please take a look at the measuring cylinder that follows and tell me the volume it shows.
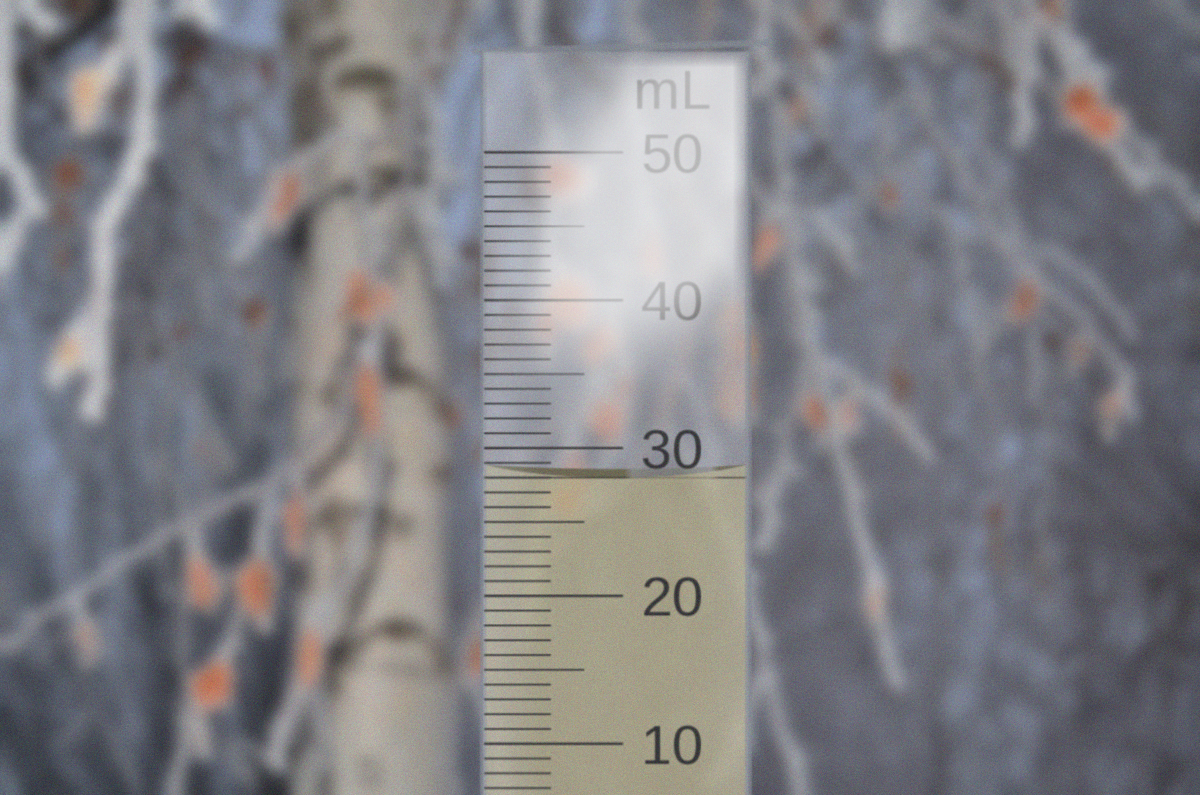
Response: 28 mL
